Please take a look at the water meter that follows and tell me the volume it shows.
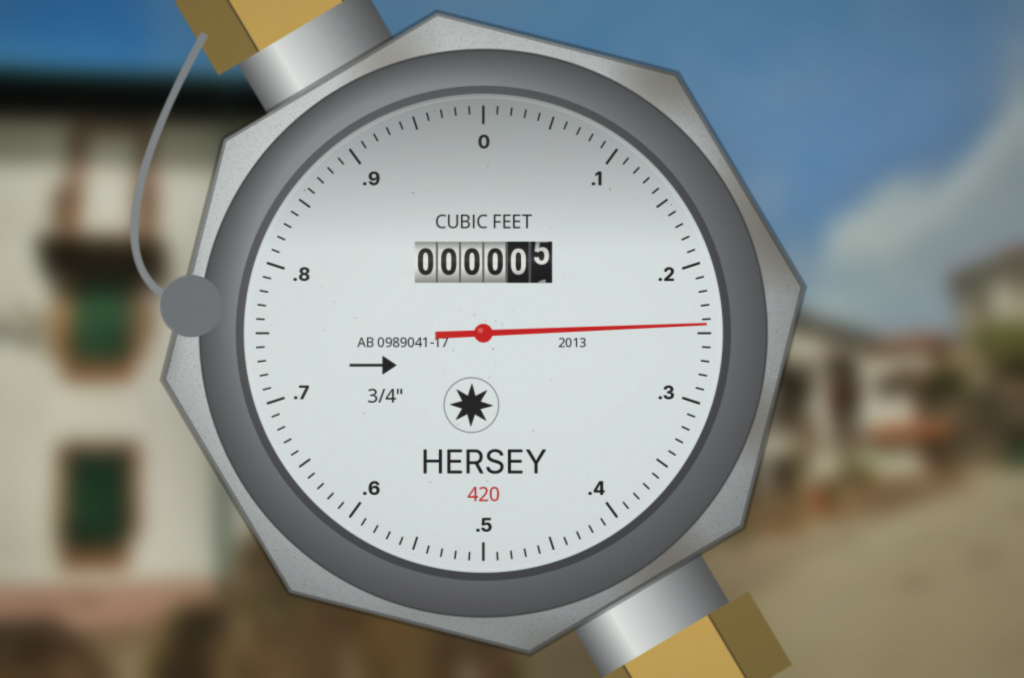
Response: 5.24 ft³
